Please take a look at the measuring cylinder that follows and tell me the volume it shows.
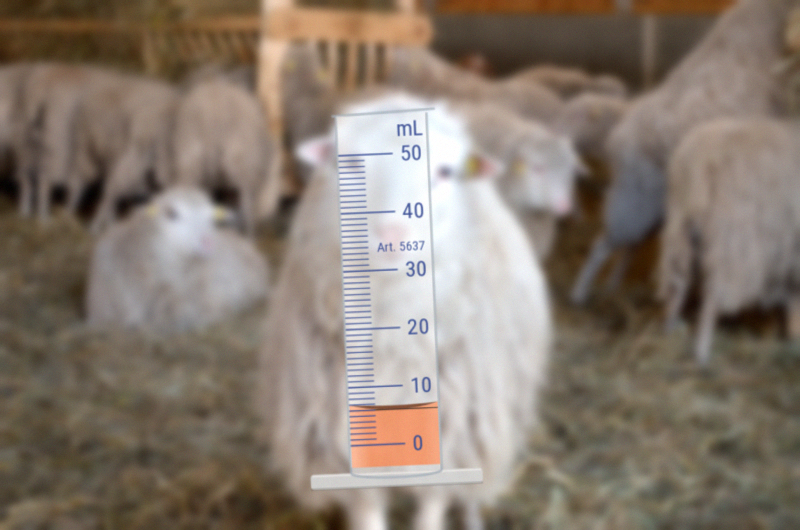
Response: 6 mL
